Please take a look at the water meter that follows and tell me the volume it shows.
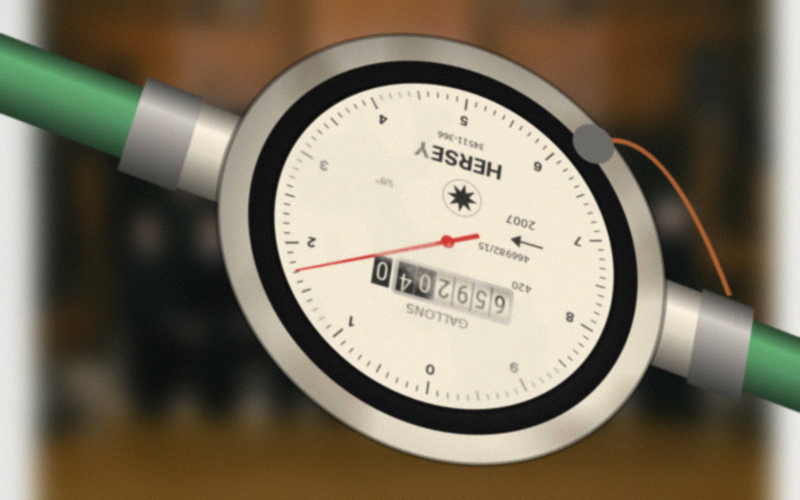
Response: 6592041.7 gal
